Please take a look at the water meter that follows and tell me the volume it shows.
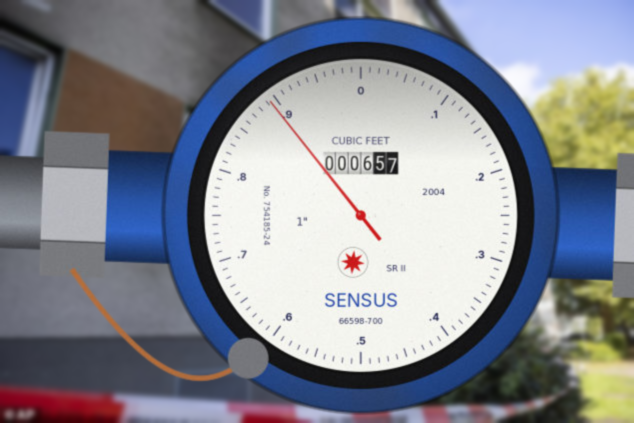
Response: 656.89 ft³
